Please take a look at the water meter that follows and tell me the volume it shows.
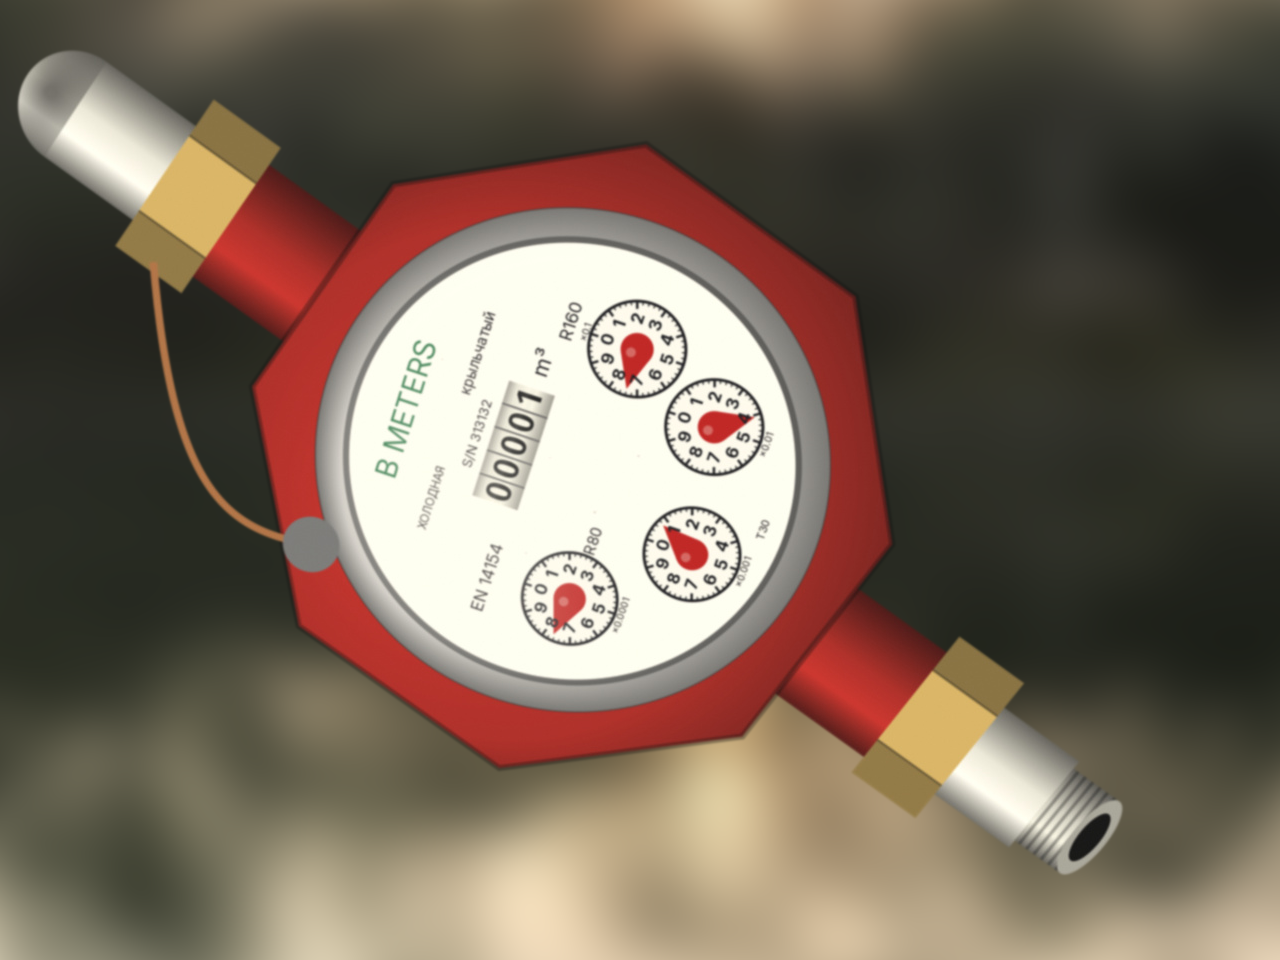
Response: 1.7407 m³
